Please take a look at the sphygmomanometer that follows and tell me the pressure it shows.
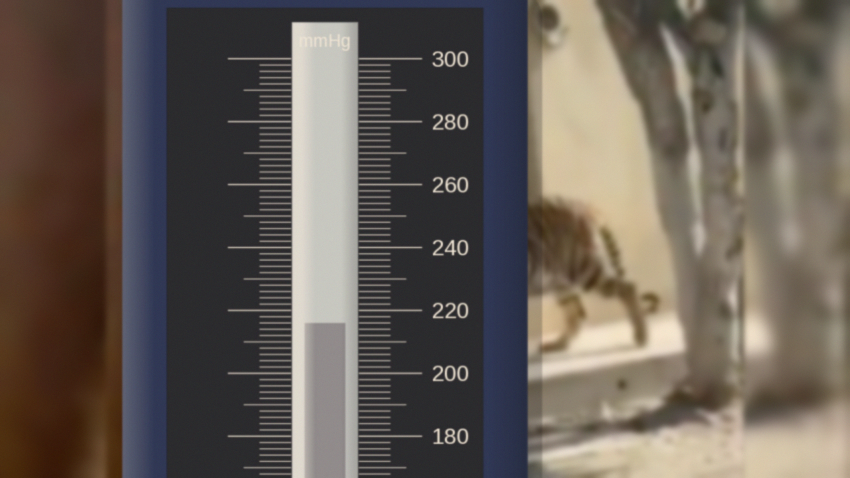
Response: 216 mmHg
